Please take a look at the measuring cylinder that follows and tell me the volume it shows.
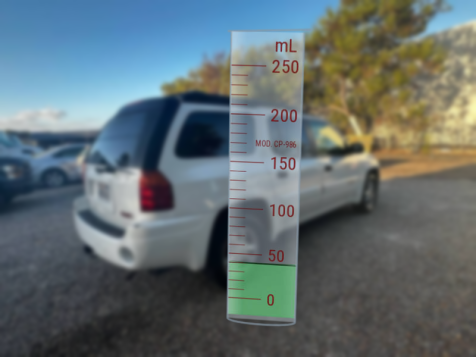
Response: 40 mL
